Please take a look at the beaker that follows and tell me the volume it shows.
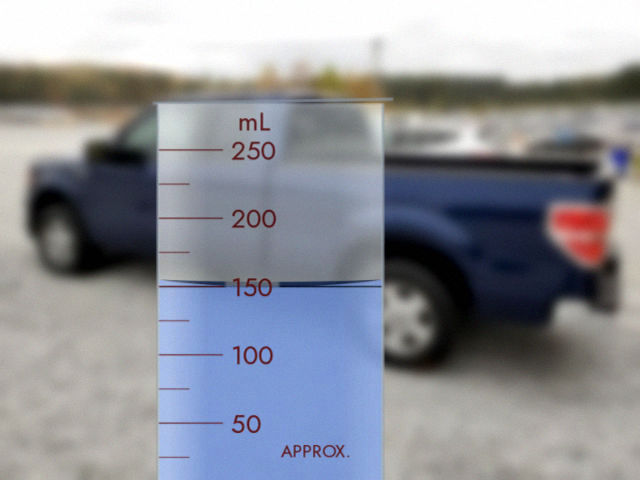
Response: 150 mL
